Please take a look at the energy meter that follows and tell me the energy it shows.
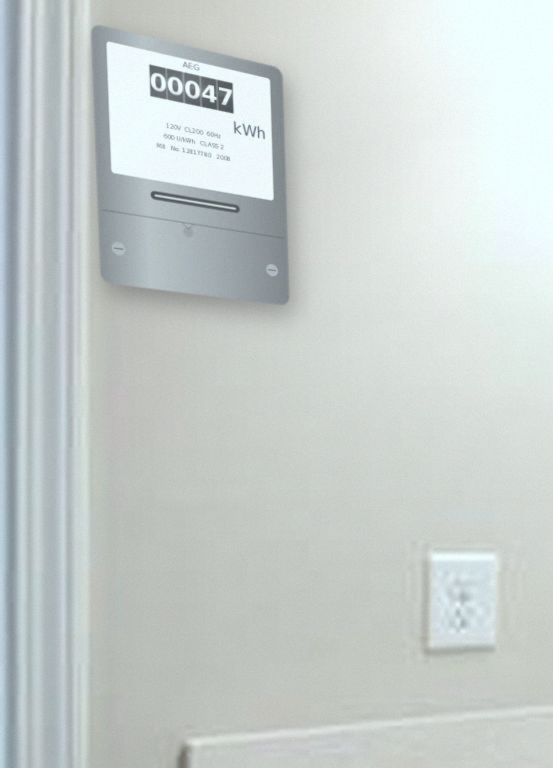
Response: 47 kWh
